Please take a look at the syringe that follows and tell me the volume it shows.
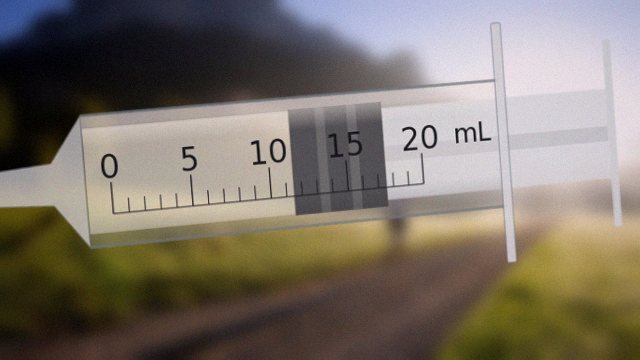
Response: 11.5 mL
